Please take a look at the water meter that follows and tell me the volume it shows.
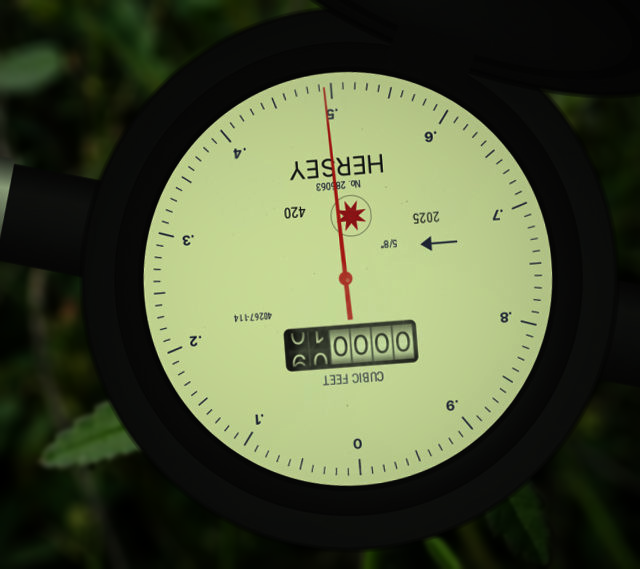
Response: 9.49 ft³
